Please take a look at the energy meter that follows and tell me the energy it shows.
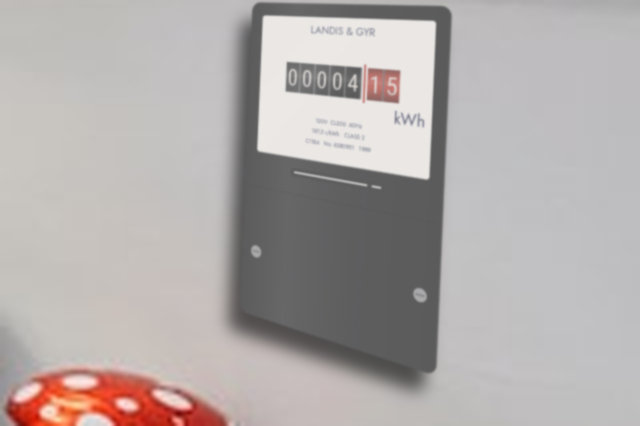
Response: 4.15 kWh
